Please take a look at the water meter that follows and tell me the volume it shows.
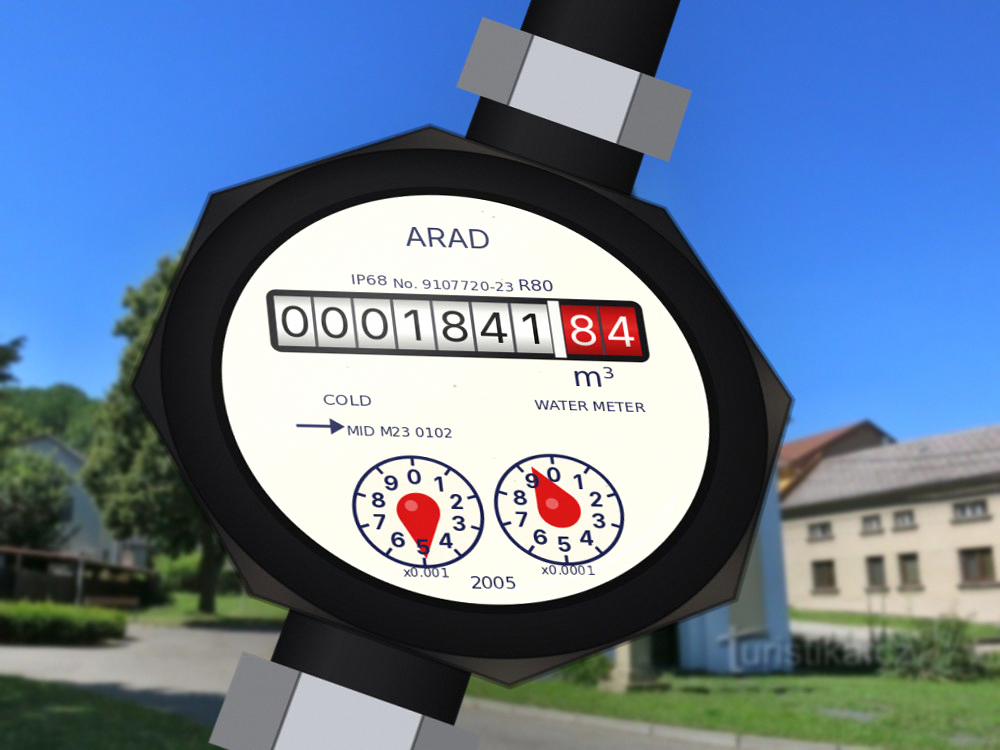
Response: 1841.8449 m³
